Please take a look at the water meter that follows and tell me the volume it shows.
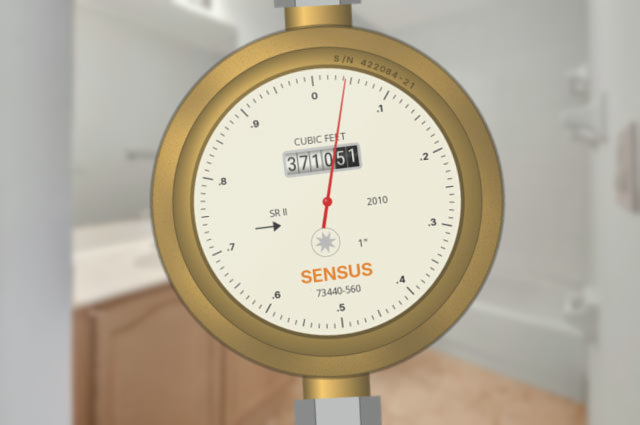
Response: 371051.04 ft³
